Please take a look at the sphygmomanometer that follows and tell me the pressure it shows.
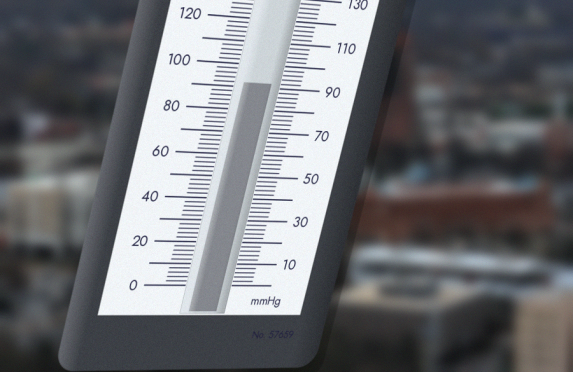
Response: 92 mmHg
